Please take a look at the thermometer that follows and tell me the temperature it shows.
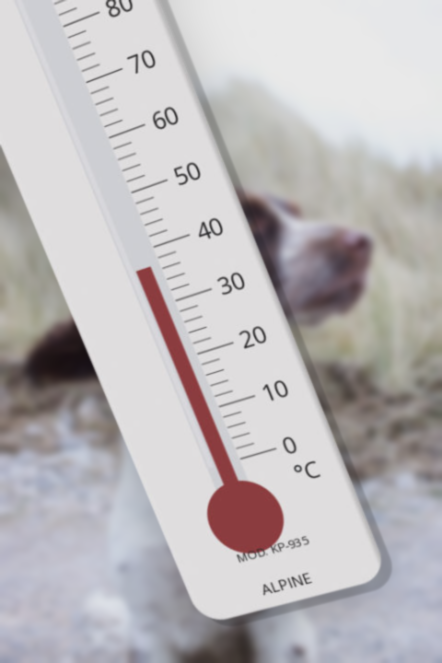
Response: 37 °C
